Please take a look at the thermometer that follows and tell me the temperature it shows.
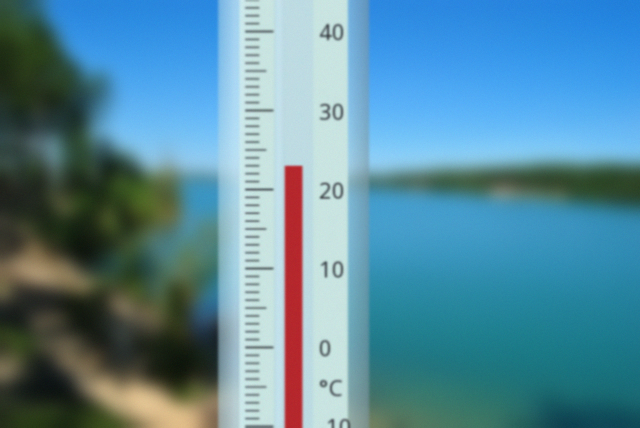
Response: 23 °C
